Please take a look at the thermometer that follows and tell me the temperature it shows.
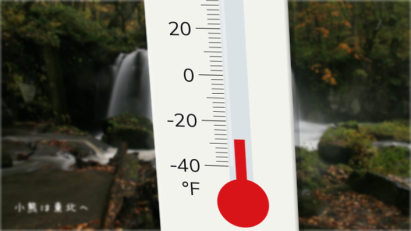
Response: -28 °F
